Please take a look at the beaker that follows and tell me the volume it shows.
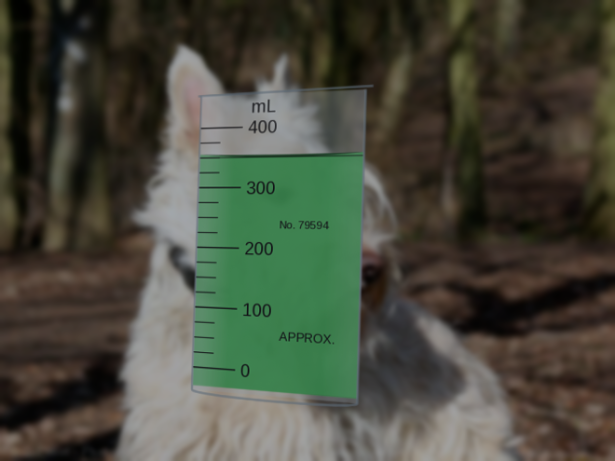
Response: 350 mL
